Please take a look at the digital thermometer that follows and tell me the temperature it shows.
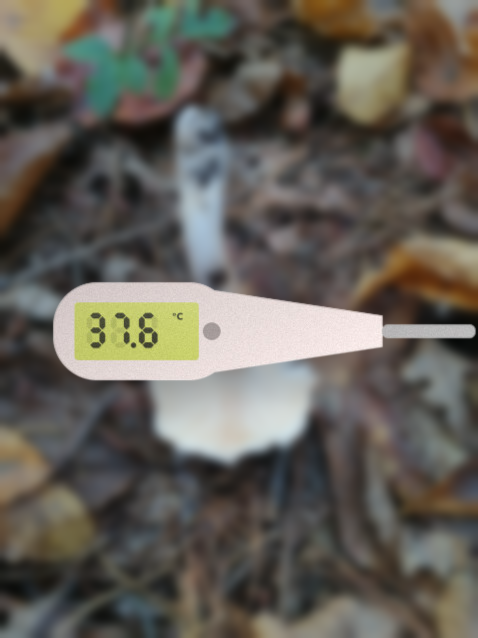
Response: 37.6 °C
